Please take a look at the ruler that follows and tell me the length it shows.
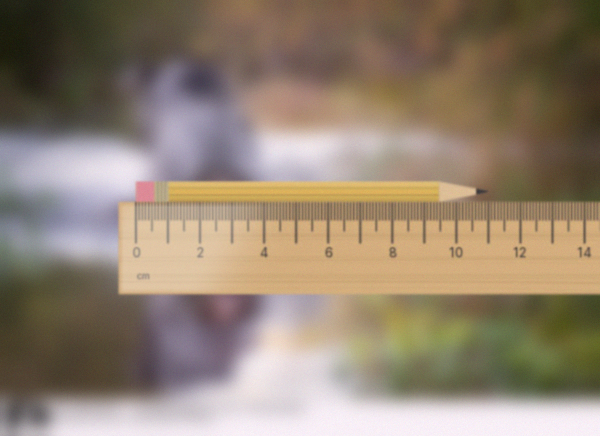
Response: 11 cm
